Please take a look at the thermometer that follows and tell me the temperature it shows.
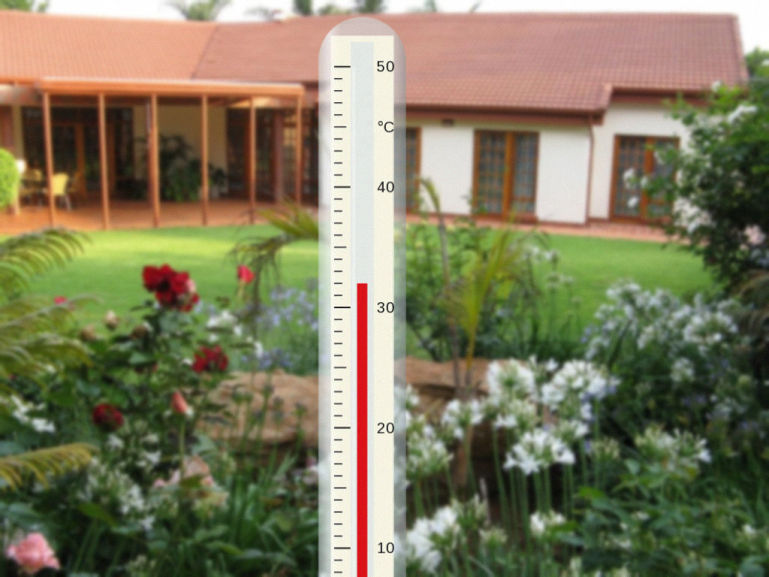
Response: 32 °C
